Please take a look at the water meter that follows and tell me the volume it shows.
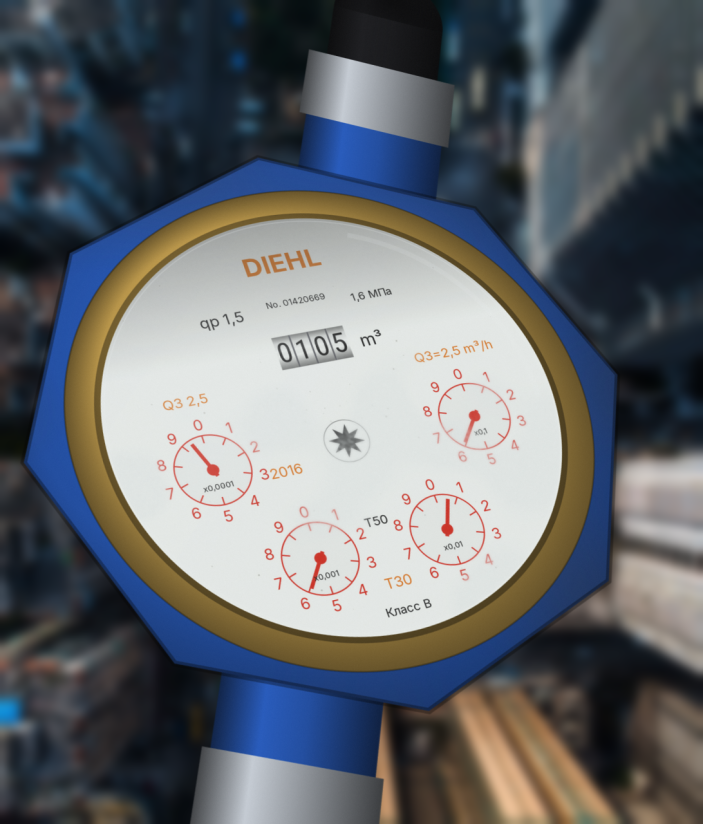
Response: 105.6059 m³
